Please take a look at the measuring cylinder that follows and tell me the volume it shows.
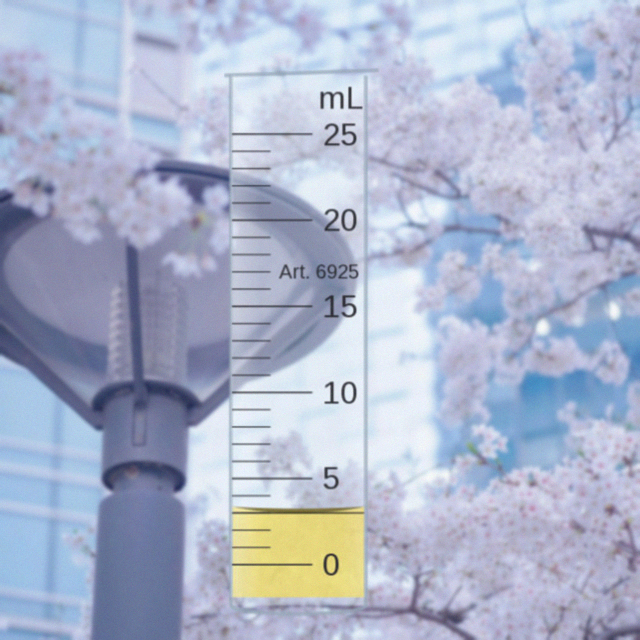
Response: 3 mL
